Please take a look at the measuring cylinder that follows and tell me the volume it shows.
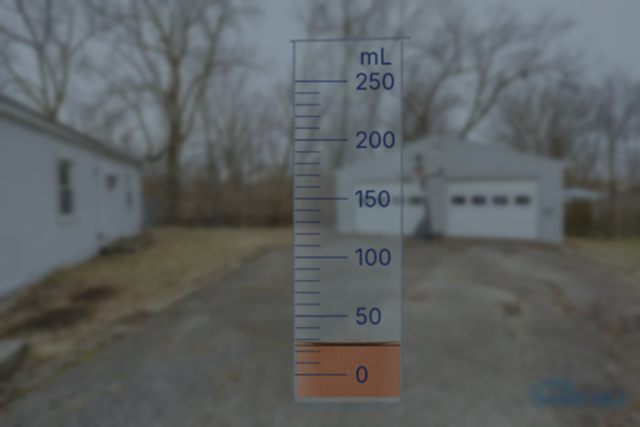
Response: 25 mL
